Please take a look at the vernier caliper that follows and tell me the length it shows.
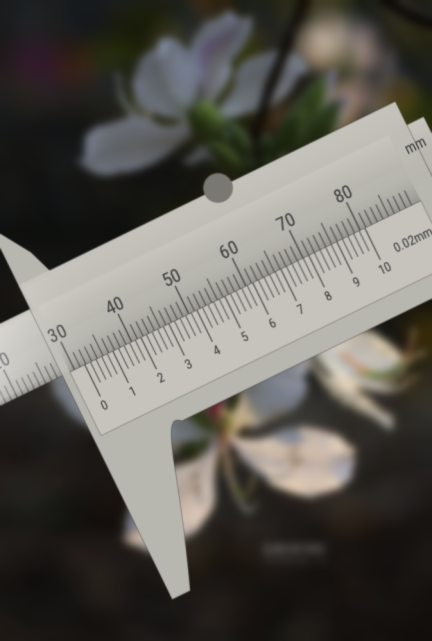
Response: 31.8 mm
